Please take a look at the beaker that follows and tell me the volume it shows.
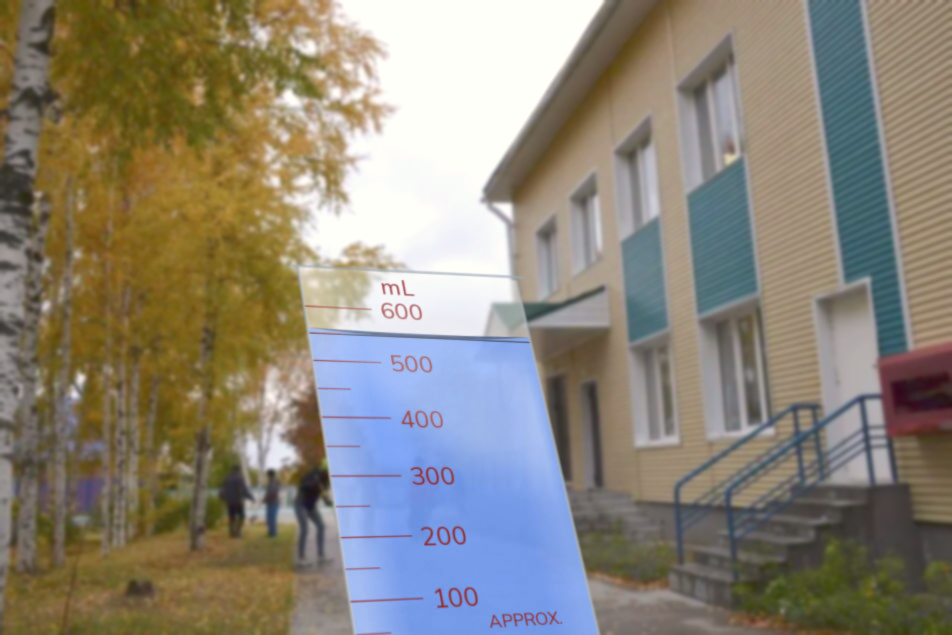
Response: 550 mL
